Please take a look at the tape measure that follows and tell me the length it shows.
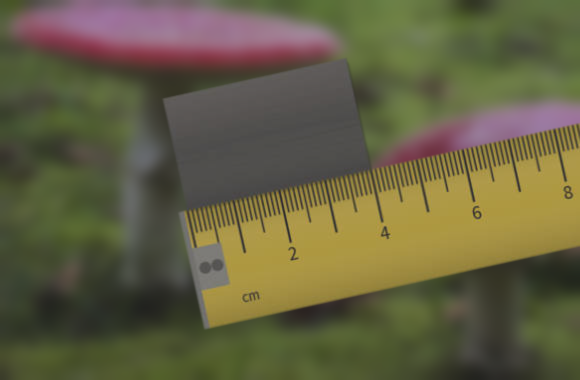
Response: 4 cm
